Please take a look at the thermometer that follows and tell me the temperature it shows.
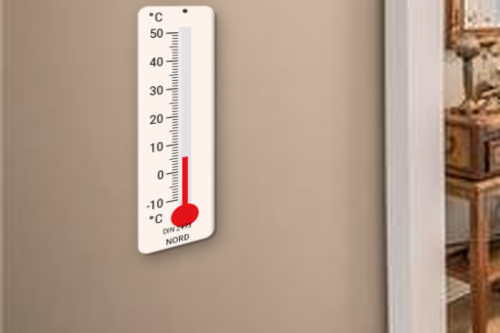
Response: 5 °C
